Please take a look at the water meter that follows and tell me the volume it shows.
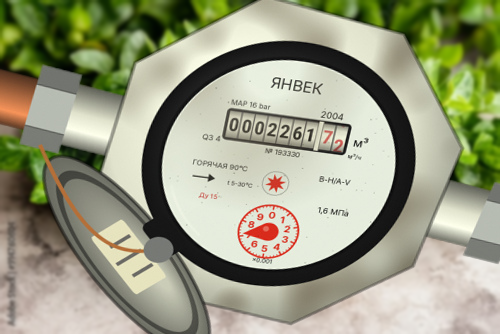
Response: 2261.717 m³
